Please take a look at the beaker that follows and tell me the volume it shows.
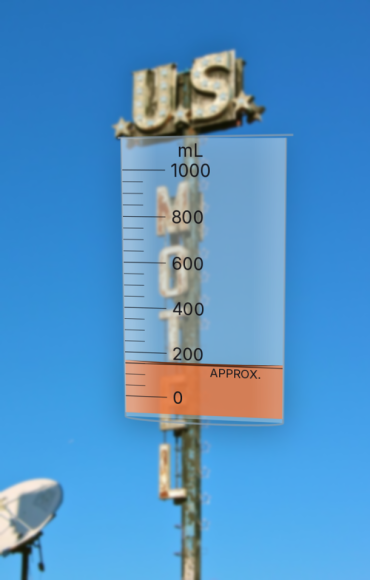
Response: 150 mL
